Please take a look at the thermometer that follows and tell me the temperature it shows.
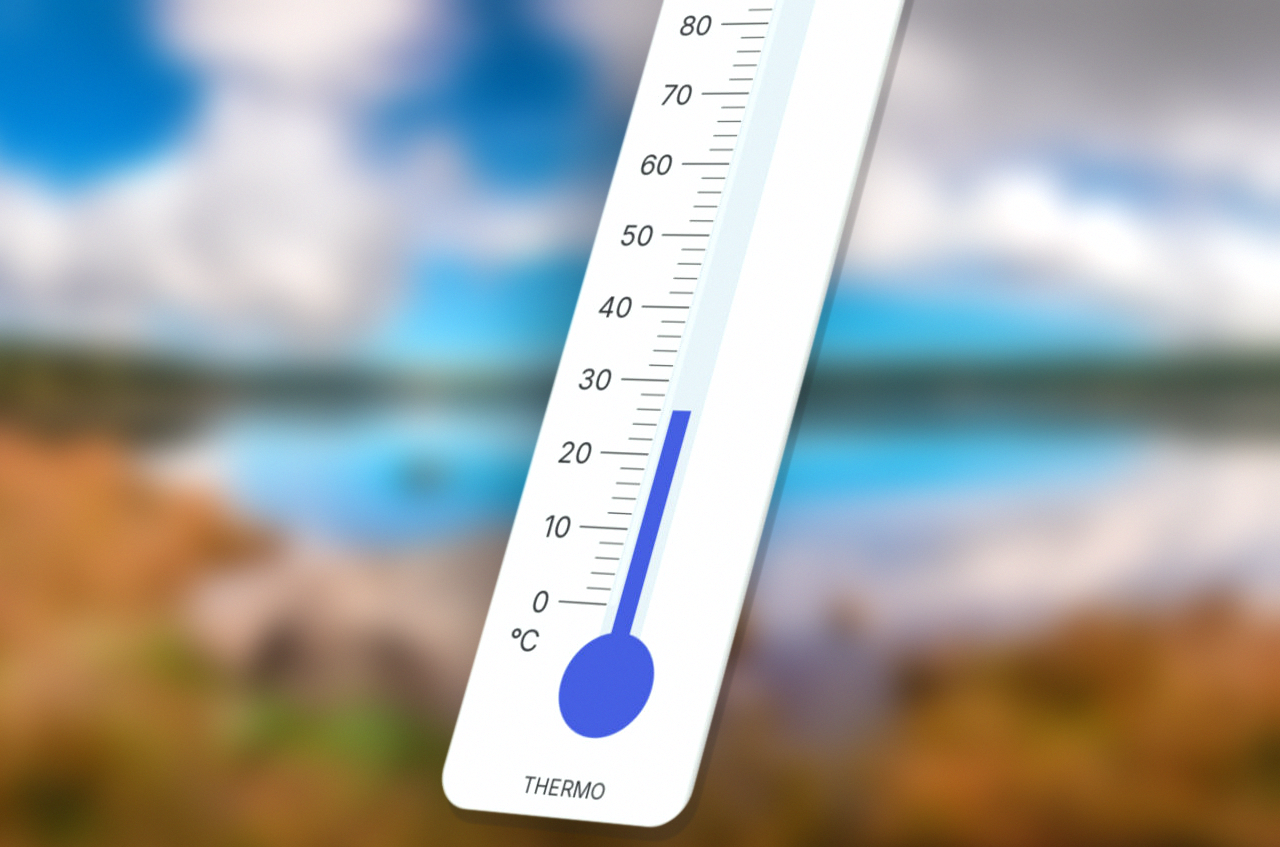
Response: 26 °C
